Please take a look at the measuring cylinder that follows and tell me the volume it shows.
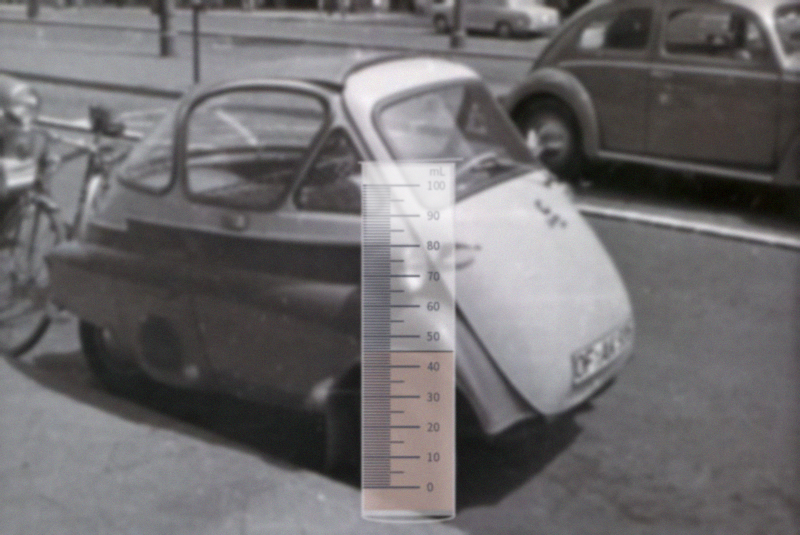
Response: 45 mL
